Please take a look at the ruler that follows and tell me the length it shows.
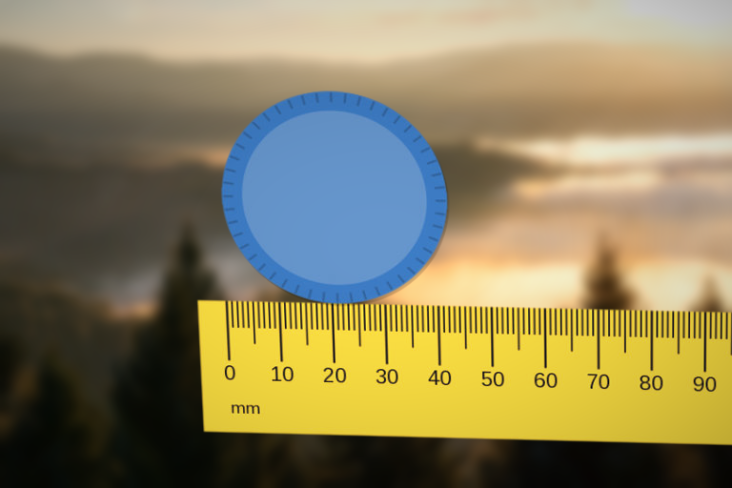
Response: 42 mm
